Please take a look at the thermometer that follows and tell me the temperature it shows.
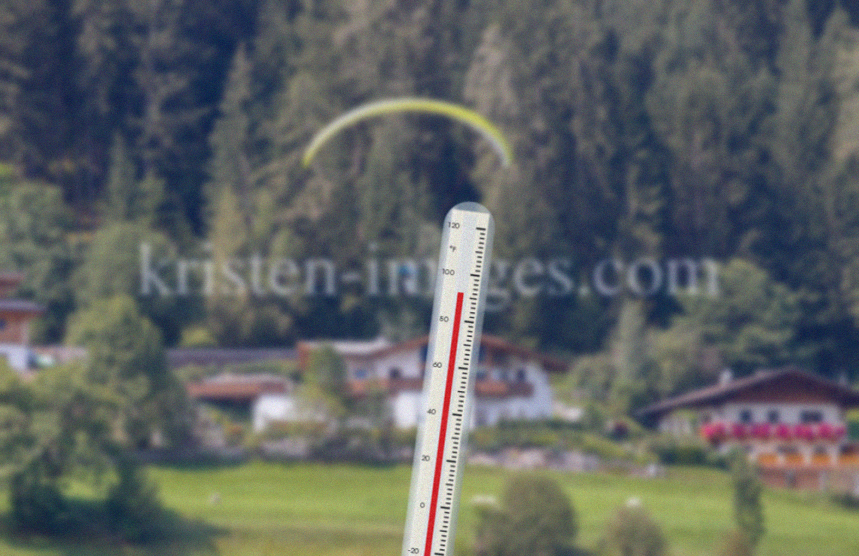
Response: 92 °F
